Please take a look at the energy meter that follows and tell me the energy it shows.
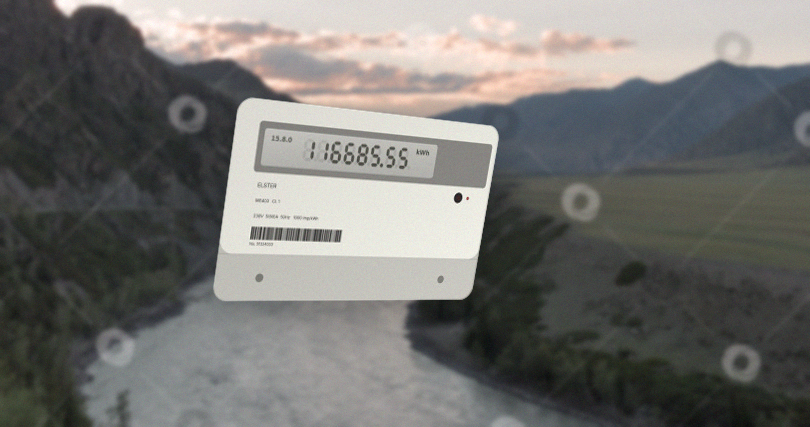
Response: 116685.55 kWh
